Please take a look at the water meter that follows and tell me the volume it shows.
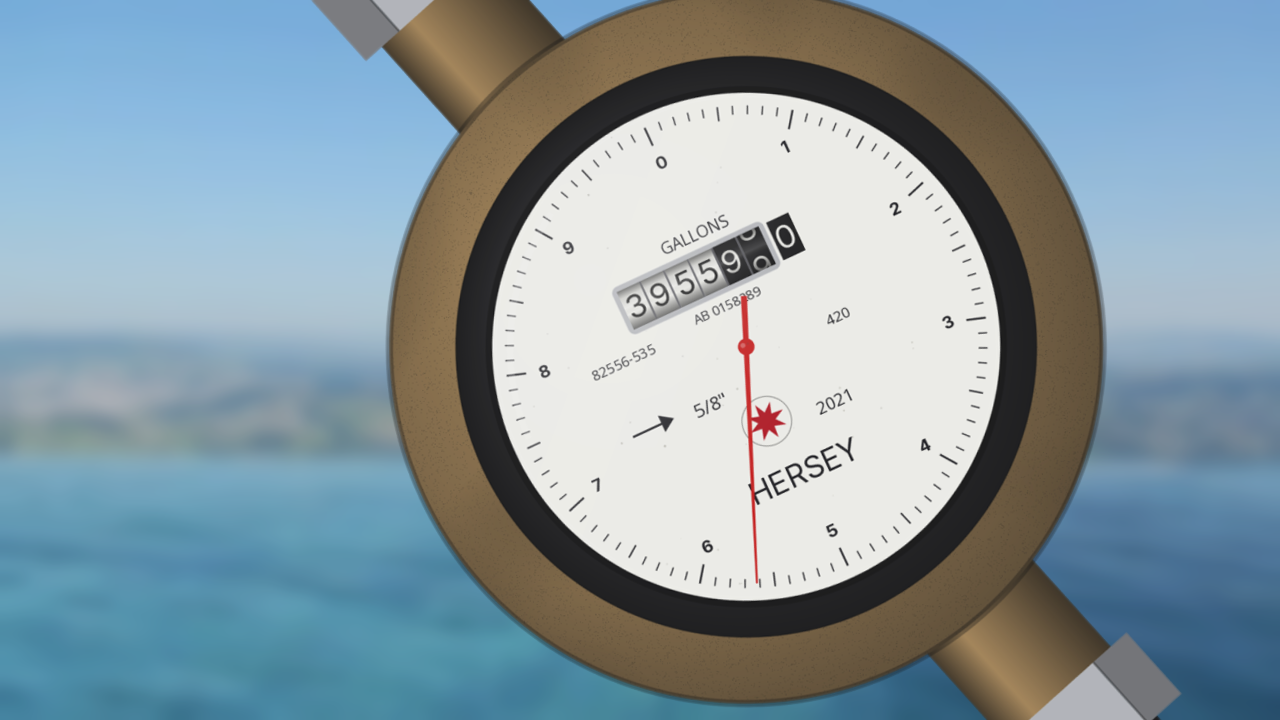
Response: 3955985.6 gal
